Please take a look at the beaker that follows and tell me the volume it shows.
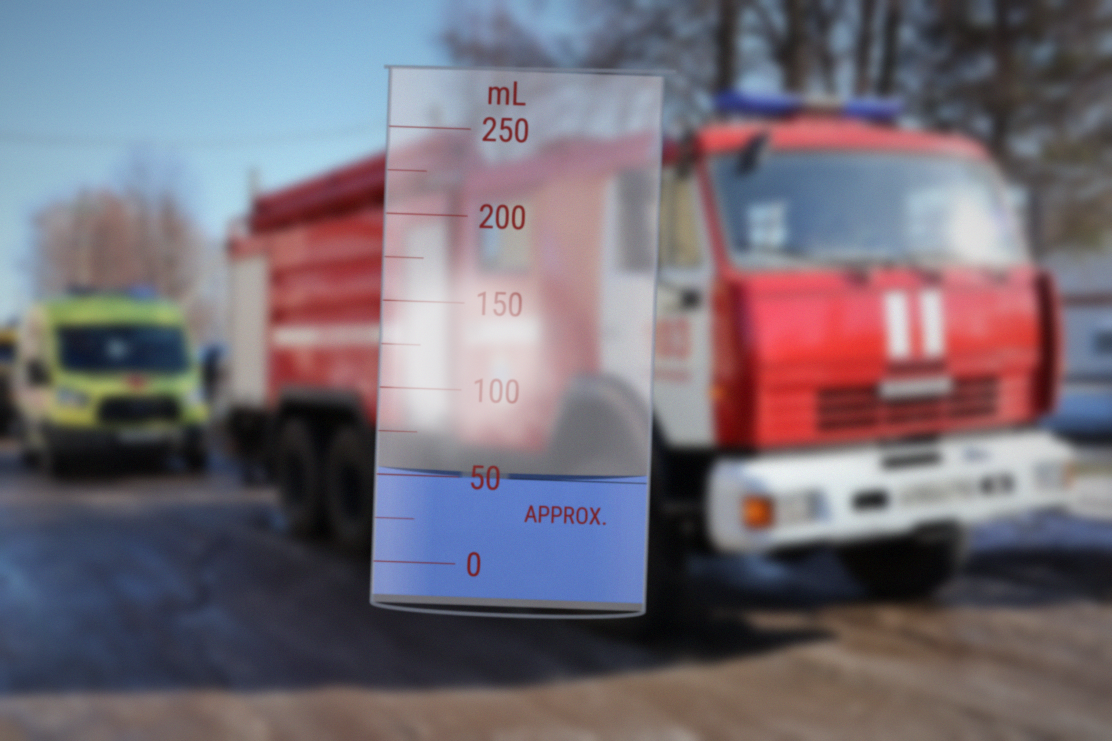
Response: 50 mL
